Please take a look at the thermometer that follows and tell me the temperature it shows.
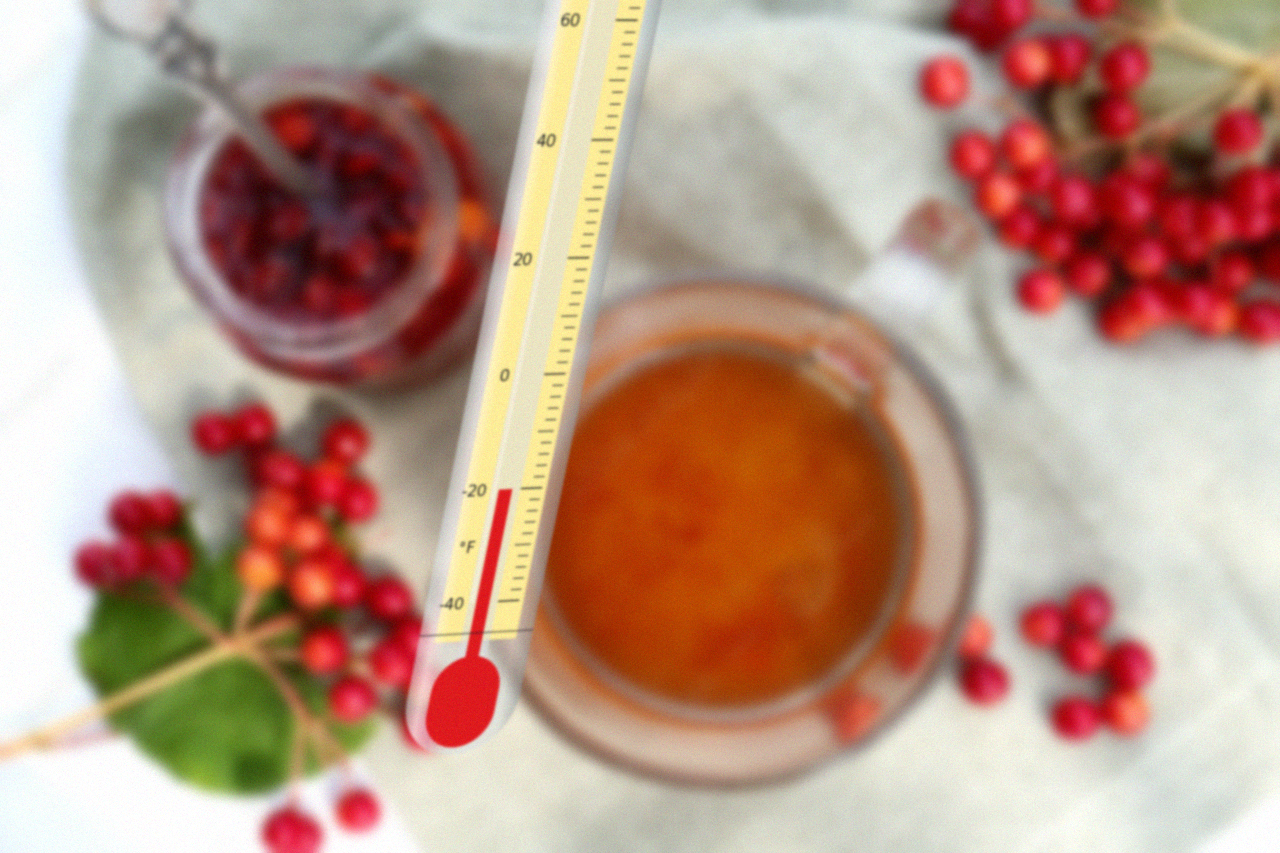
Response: -20 °F
